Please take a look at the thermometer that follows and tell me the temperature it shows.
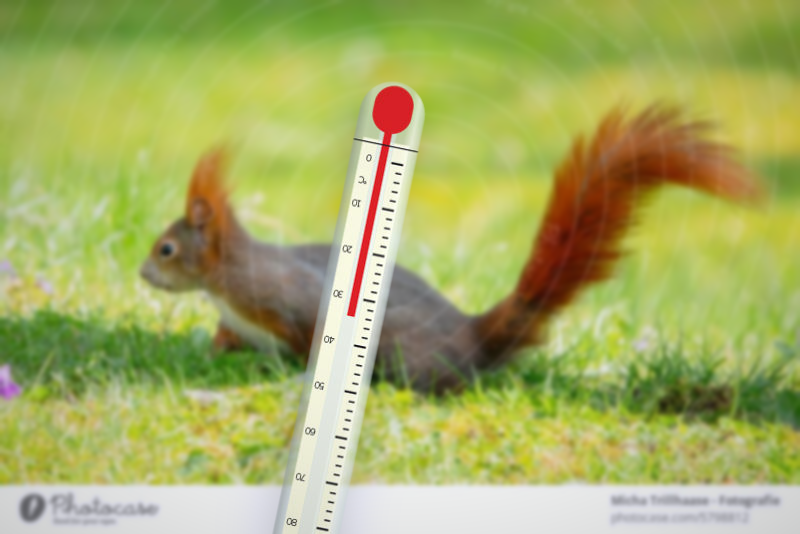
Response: 34 °C
